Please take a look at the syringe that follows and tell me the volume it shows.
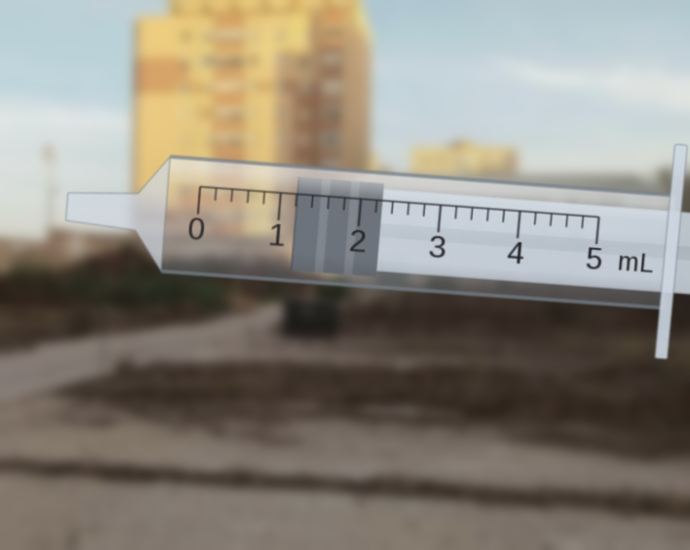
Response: 1.2 mL
